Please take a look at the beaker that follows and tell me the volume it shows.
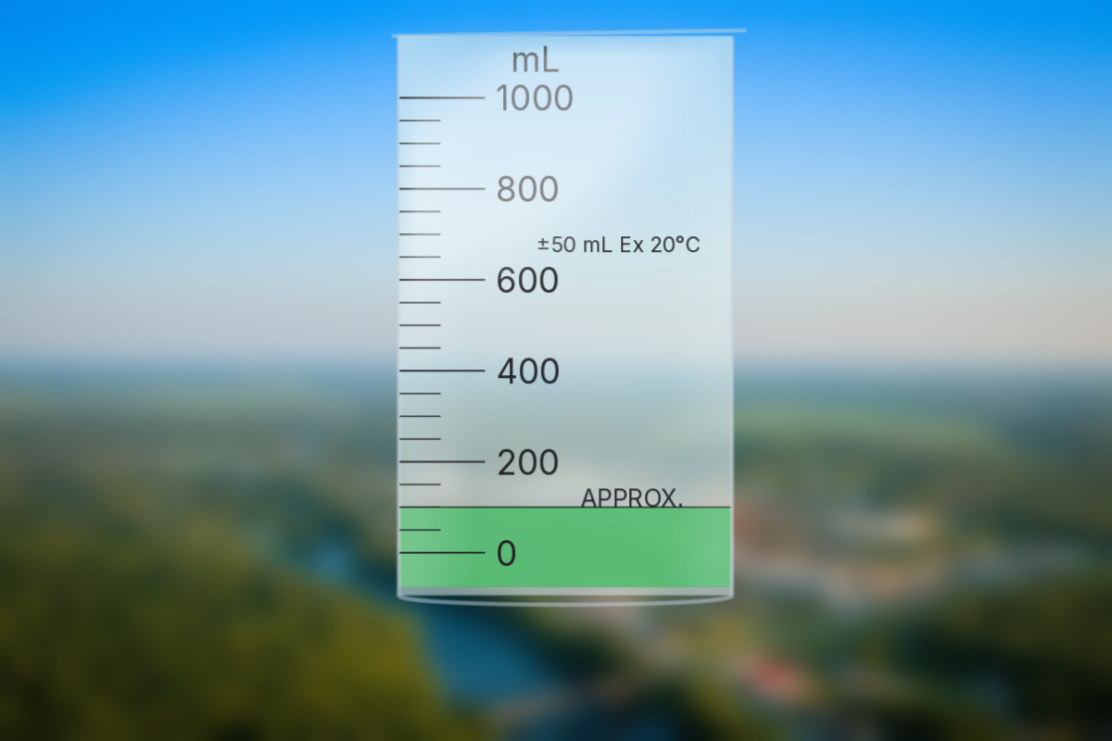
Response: 100 mL
